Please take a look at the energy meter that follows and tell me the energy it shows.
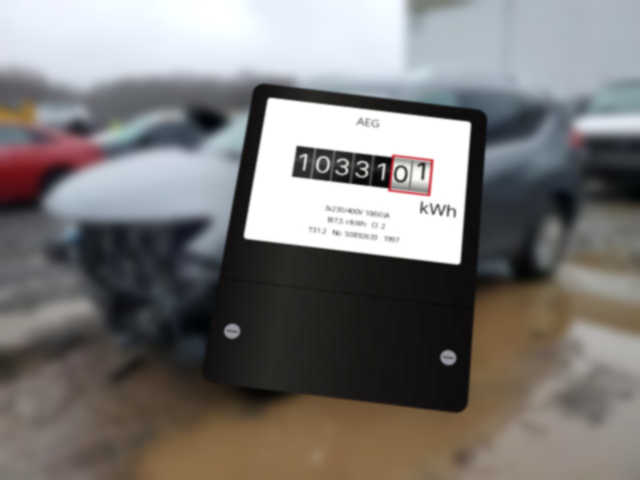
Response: 10331.01 kWh
